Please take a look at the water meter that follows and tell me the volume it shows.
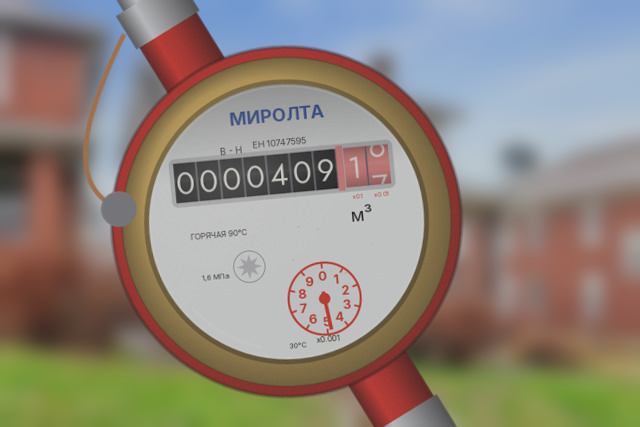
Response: 409.164 m³
